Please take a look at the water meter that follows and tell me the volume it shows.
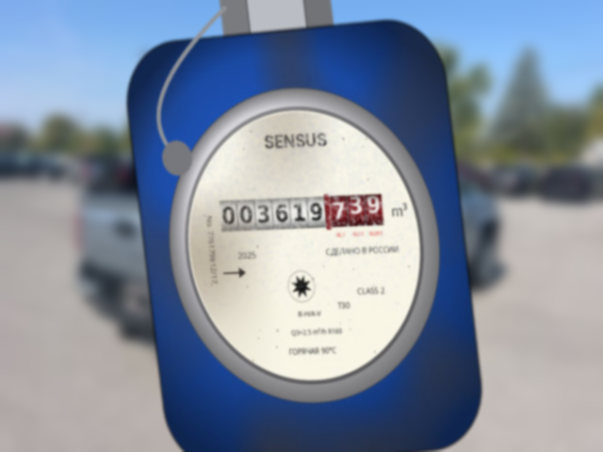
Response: 3619.739 m³
